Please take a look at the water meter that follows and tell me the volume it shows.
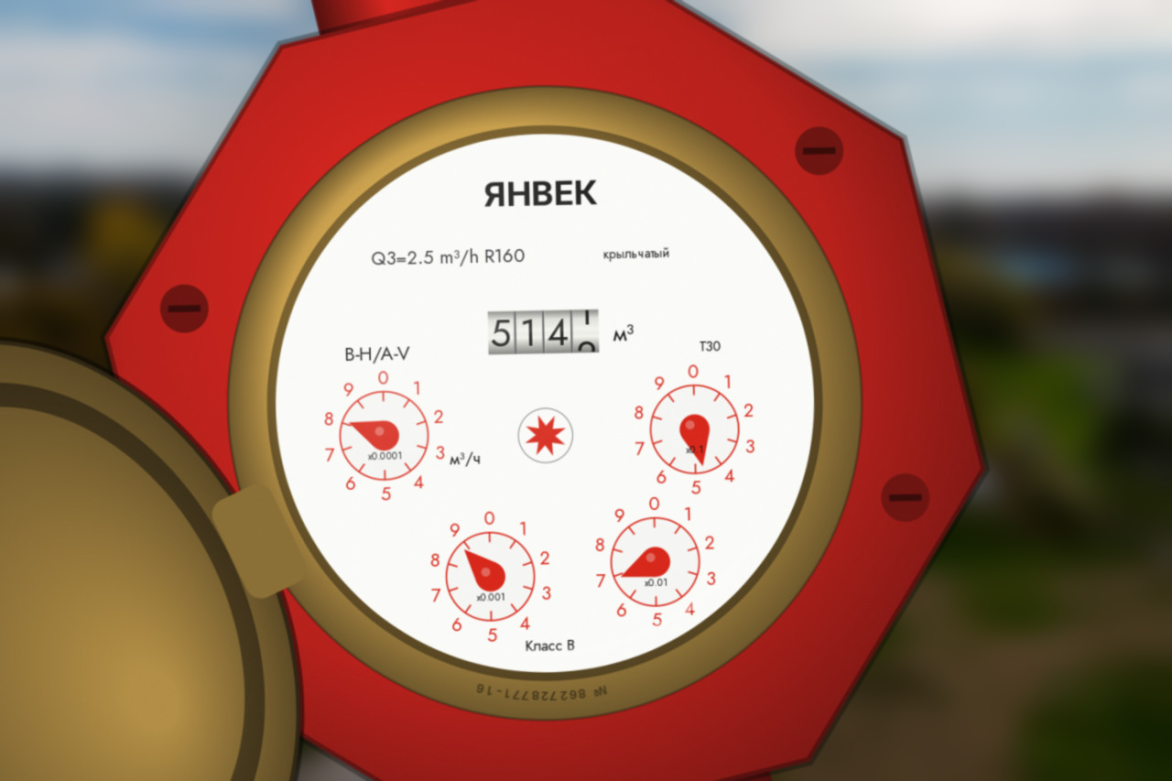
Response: 5141.4688 m³
